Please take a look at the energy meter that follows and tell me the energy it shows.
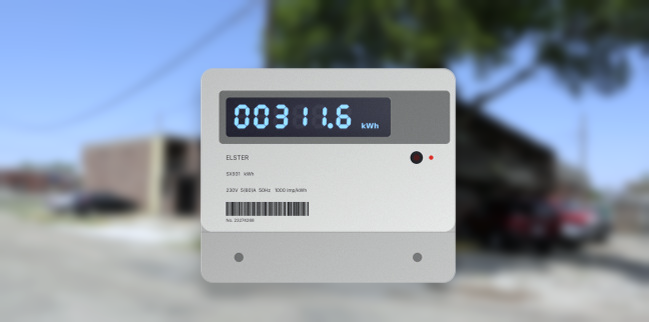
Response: 311.6 kWh
